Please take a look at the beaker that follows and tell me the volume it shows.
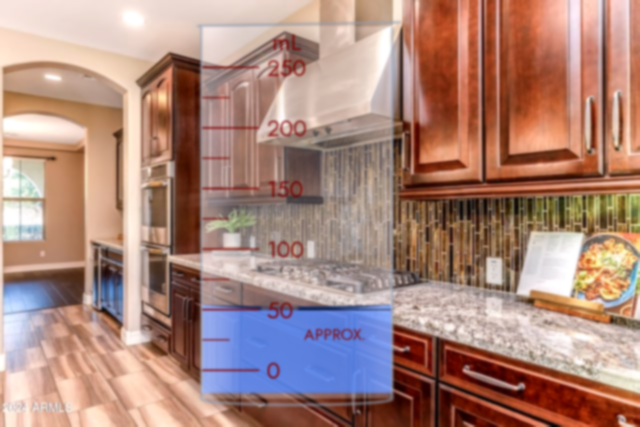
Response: 50 mL
